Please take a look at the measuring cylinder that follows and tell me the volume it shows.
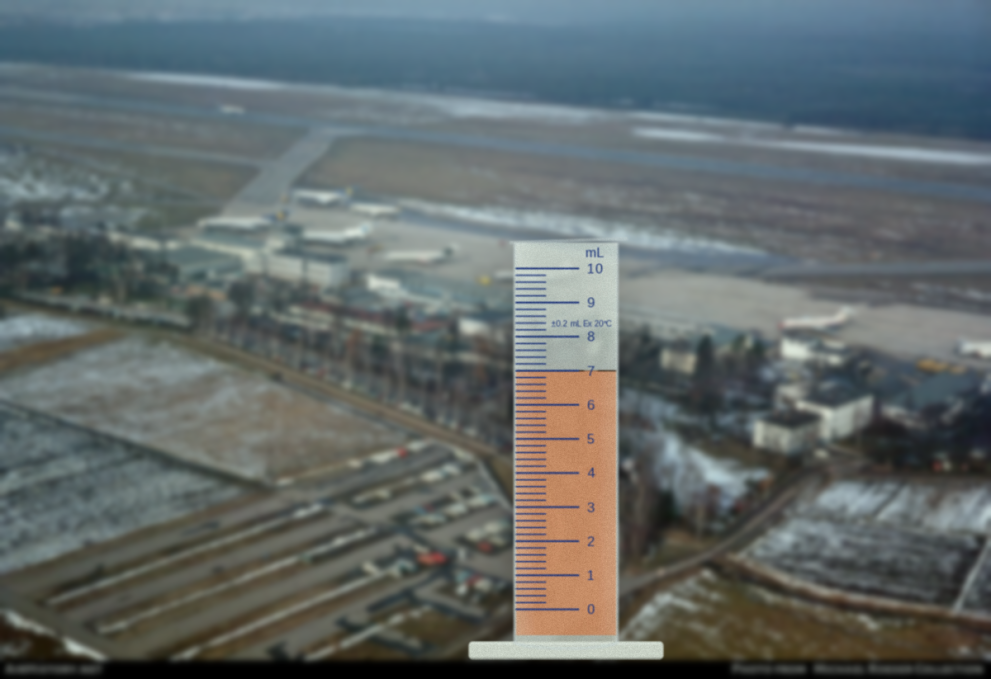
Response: 7 mL
